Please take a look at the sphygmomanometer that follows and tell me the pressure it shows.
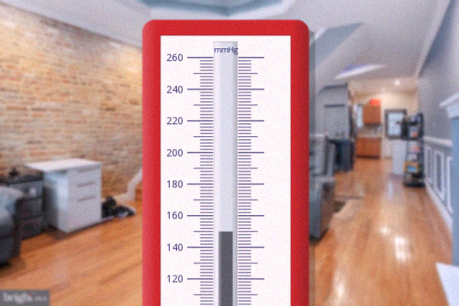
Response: 150 mmHg
